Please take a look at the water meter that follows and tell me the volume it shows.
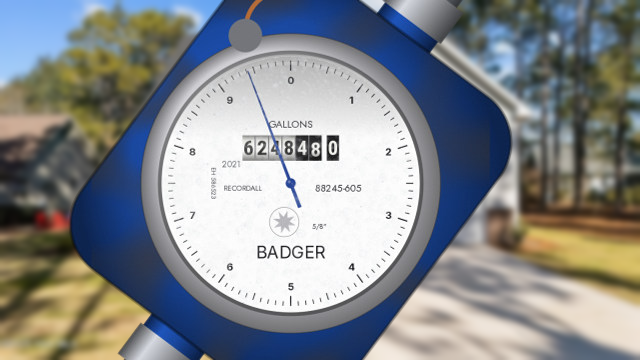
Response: 6248479.4 gal
